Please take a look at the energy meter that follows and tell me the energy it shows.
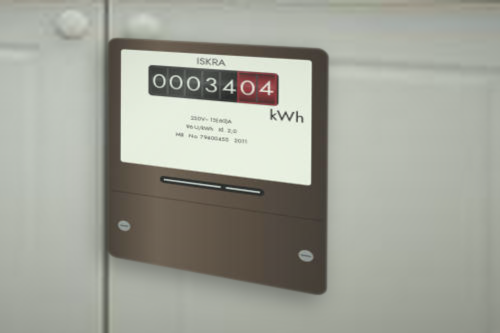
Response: 34.04 kWh
